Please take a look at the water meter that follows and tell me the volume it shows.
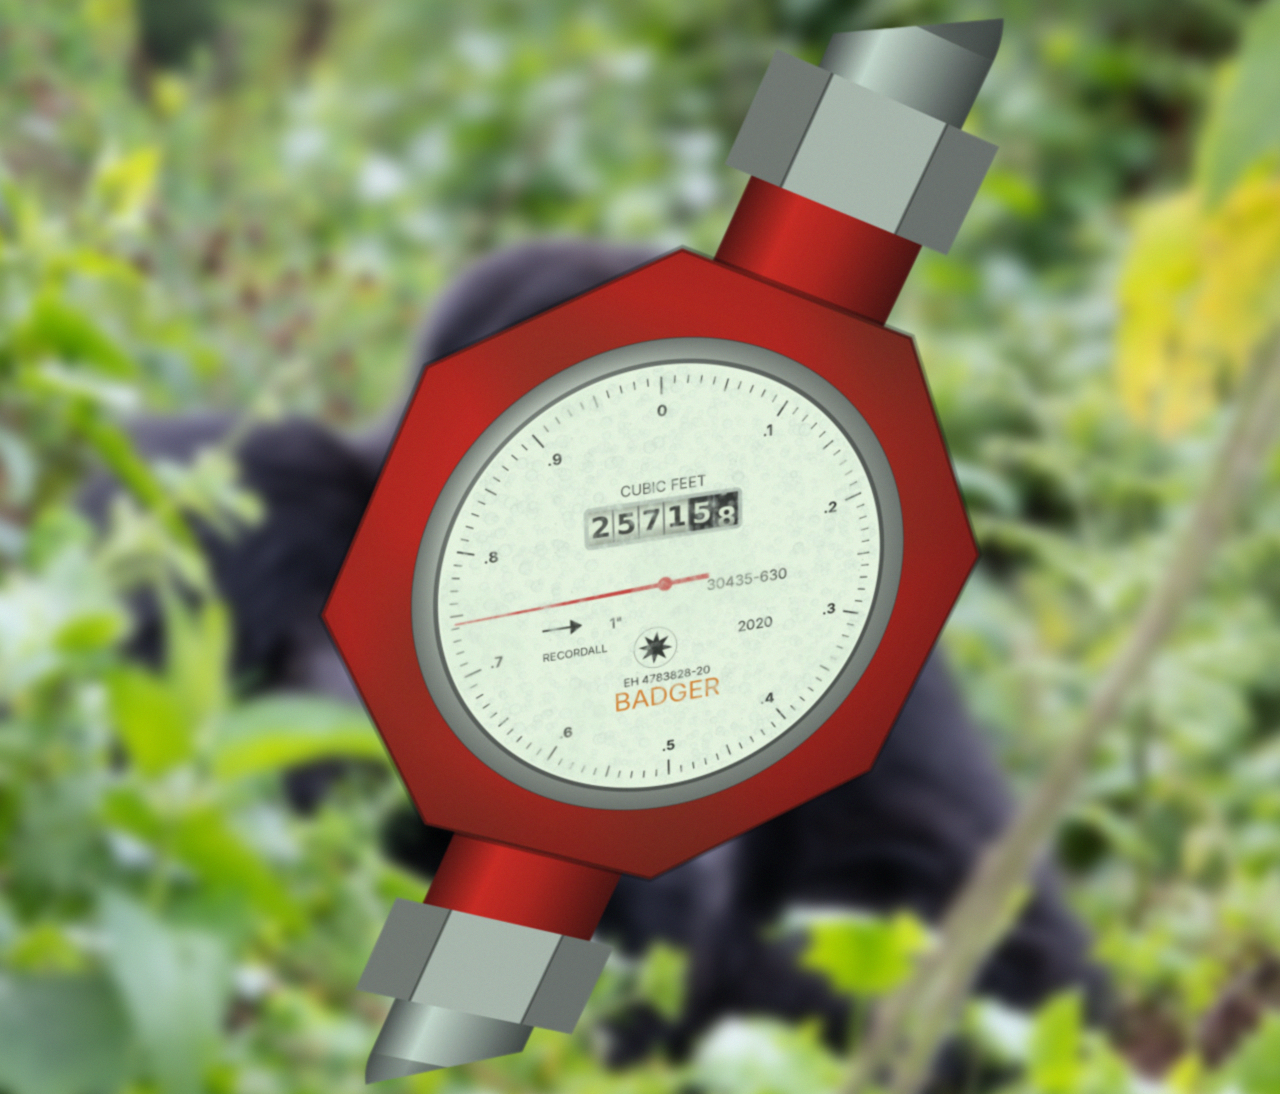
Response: 257157.74 ft³
